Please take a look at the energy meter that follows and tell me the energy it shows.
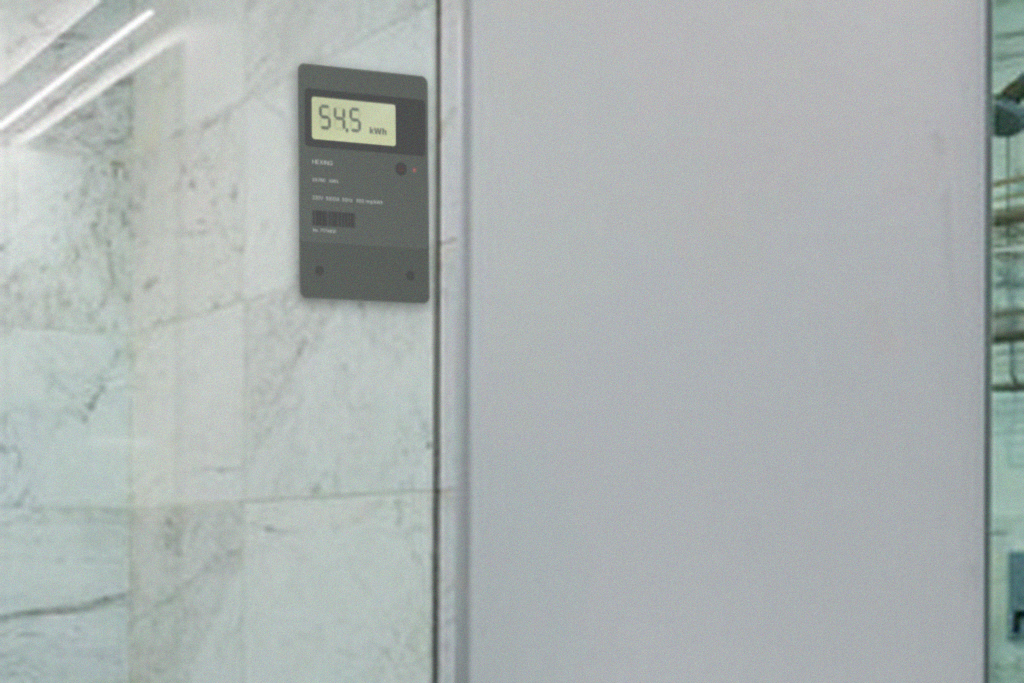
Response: 54.5 kWh
